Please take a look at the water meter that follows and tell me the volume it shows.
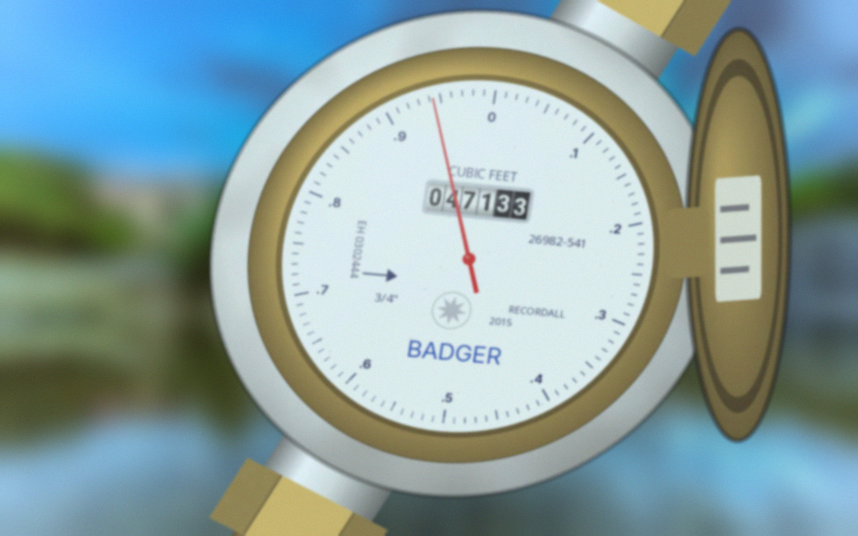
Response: 47132.94 ft³
